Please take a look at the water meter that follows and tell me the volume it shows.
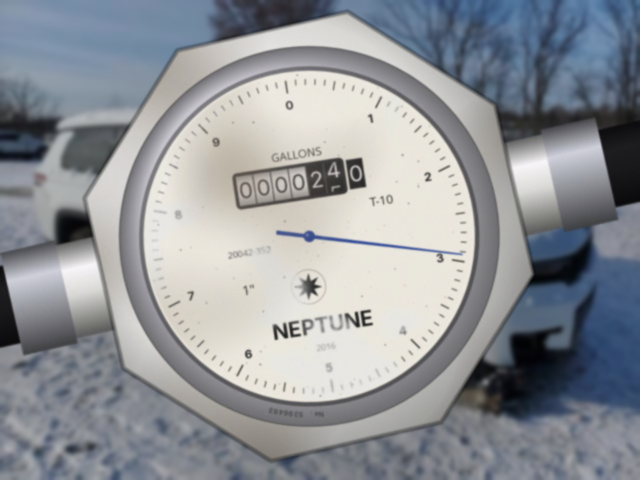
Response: 242.9 gal
